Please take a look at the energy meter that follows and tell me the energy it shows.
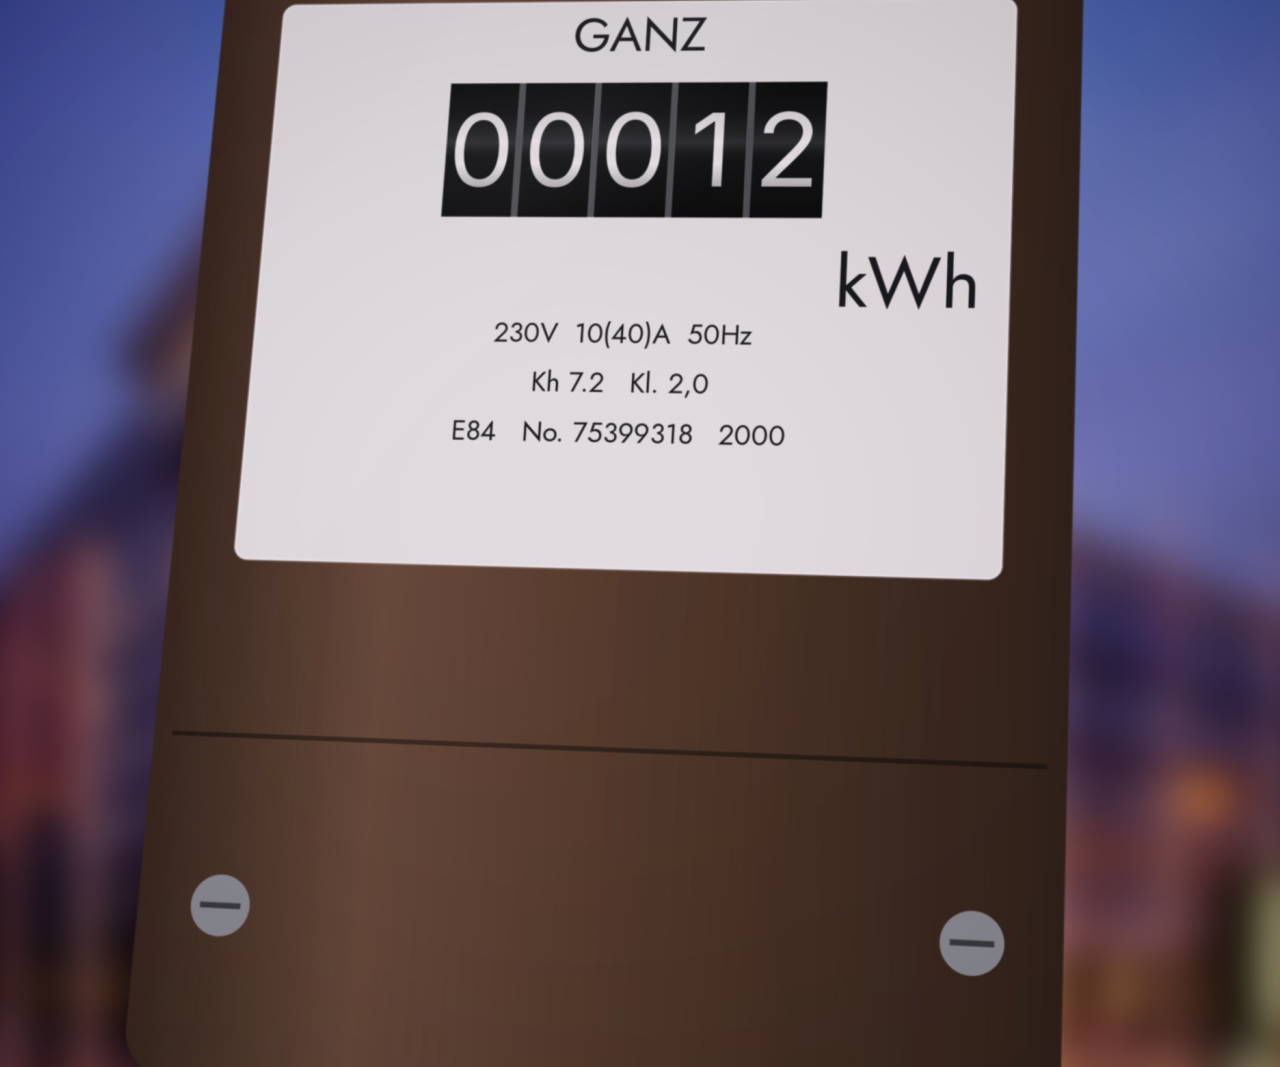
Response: 12 kWh
